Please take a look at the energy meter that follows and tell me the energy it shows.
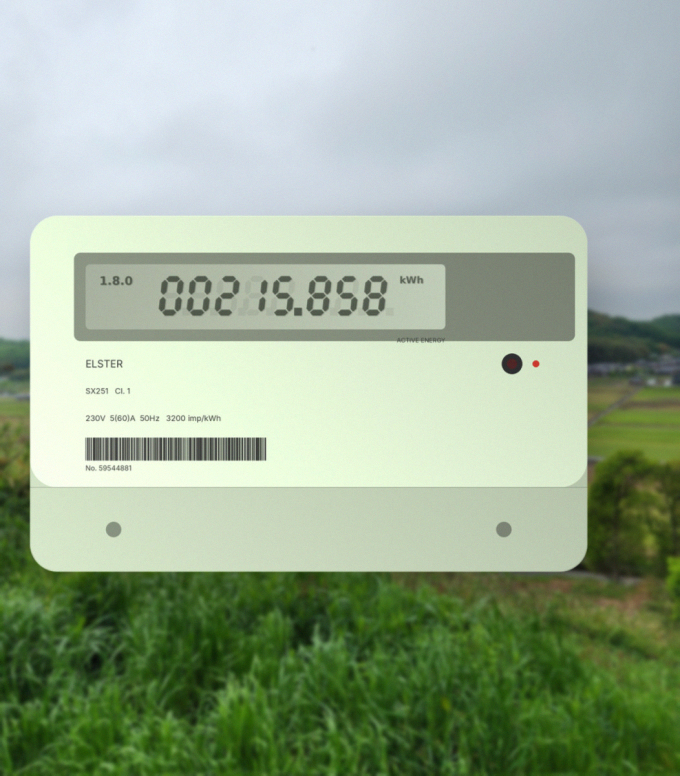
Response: 215.858 kWh
